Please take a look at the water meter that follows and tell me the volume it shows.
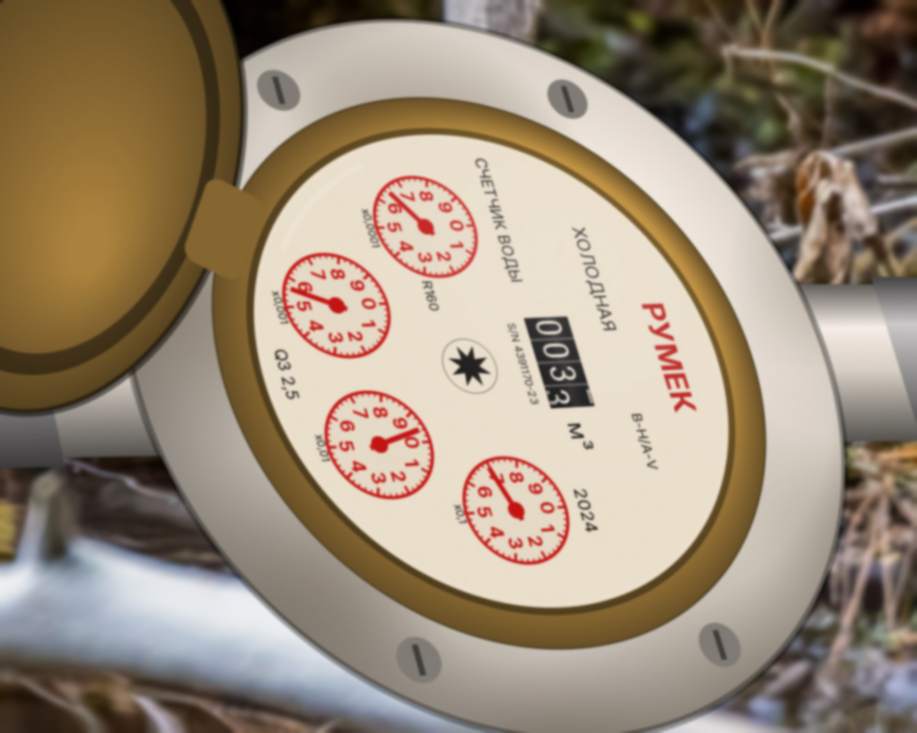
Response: 32.6956 m³
